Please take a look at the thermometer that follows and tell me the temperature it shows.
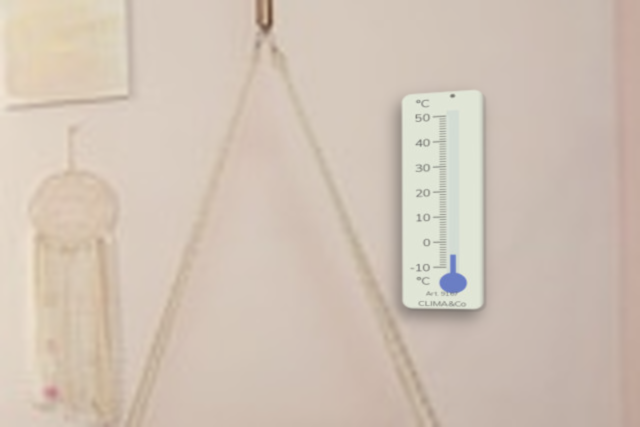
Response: -5 °C
